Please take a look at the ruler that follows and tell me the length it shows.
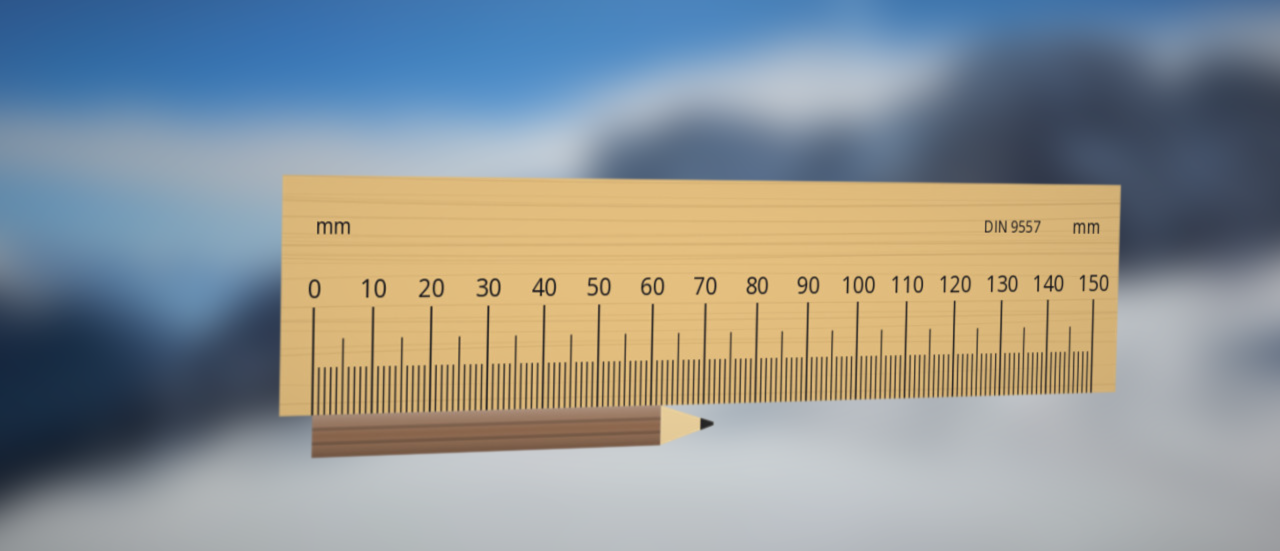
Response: 72 mm
